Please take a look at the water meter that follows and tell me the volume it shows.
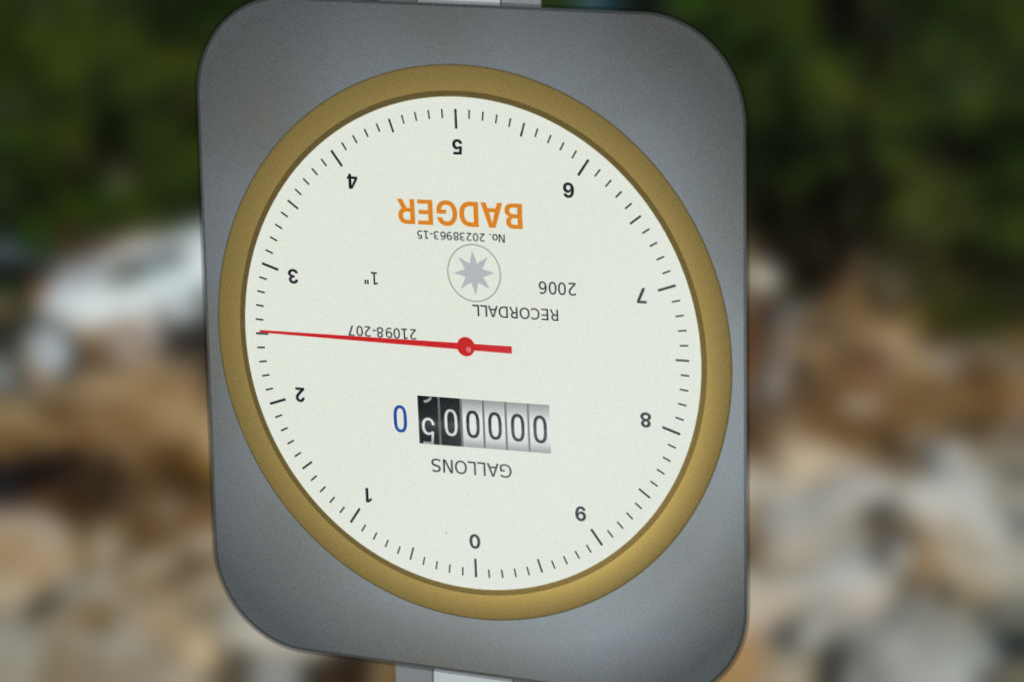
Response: 52.5 gal
